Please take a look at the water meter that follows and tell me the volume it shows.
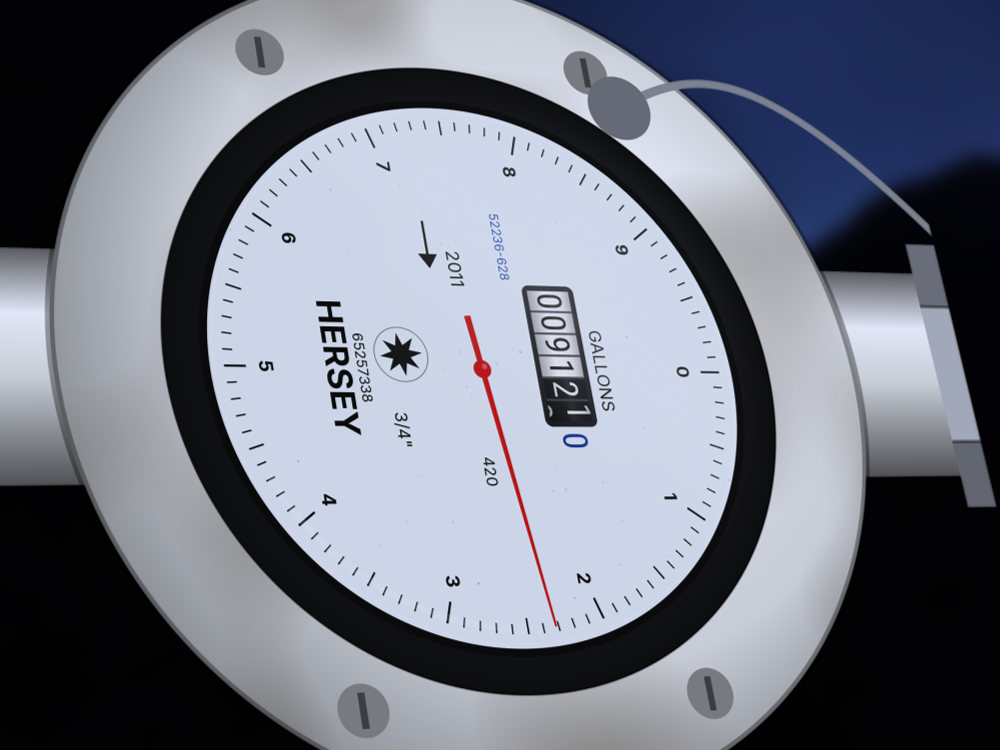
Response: 91212.3 gal
